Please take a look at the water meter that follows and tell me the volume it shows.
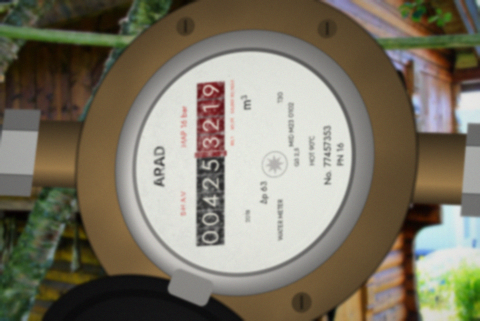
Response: 425.3219 m³
